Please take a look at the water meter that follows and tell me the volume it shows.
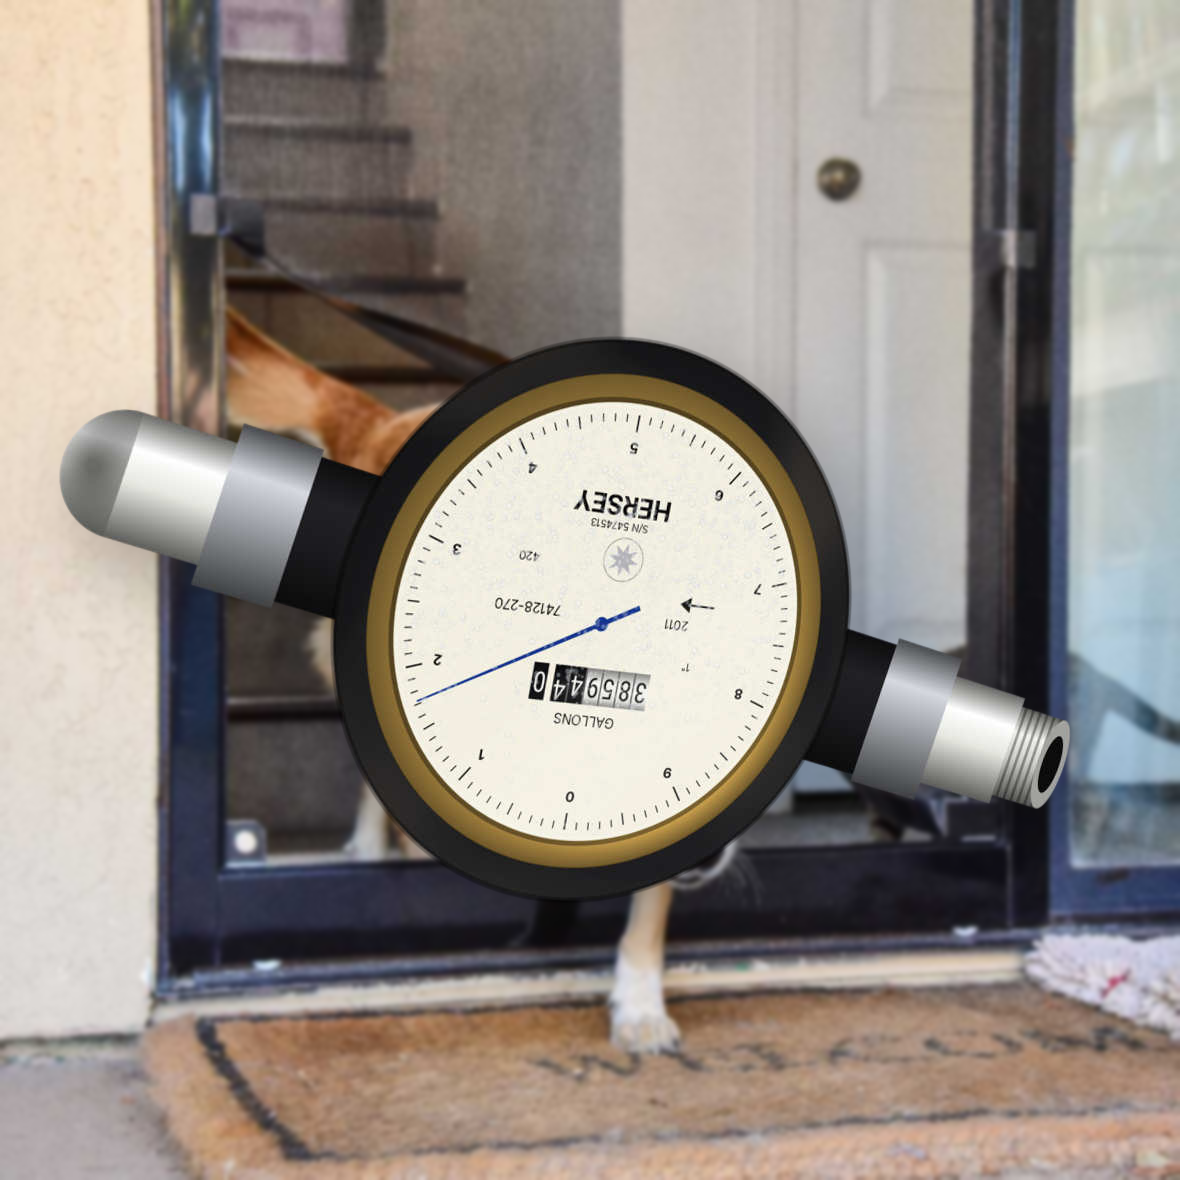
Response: 3859441.7 gal
